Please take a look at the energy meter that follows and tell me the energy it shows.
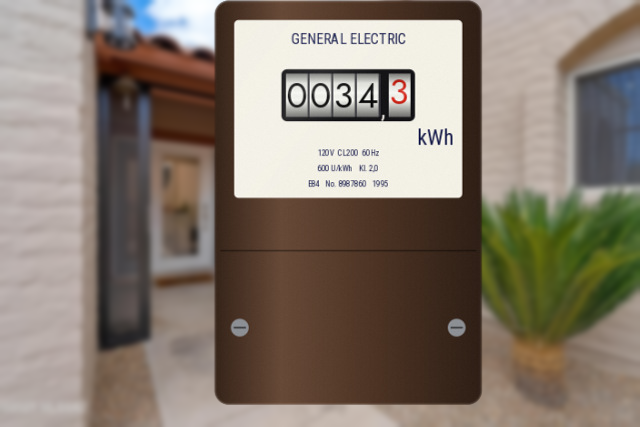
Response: 34.3 kWh
